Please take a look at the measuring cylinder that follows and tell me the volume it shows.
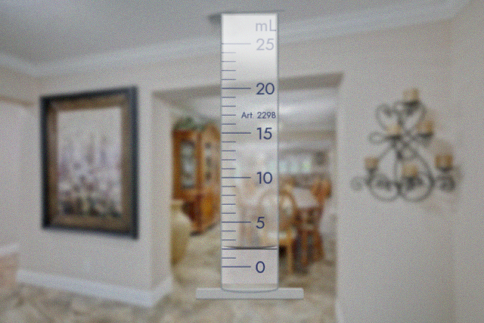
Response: 2 mL
